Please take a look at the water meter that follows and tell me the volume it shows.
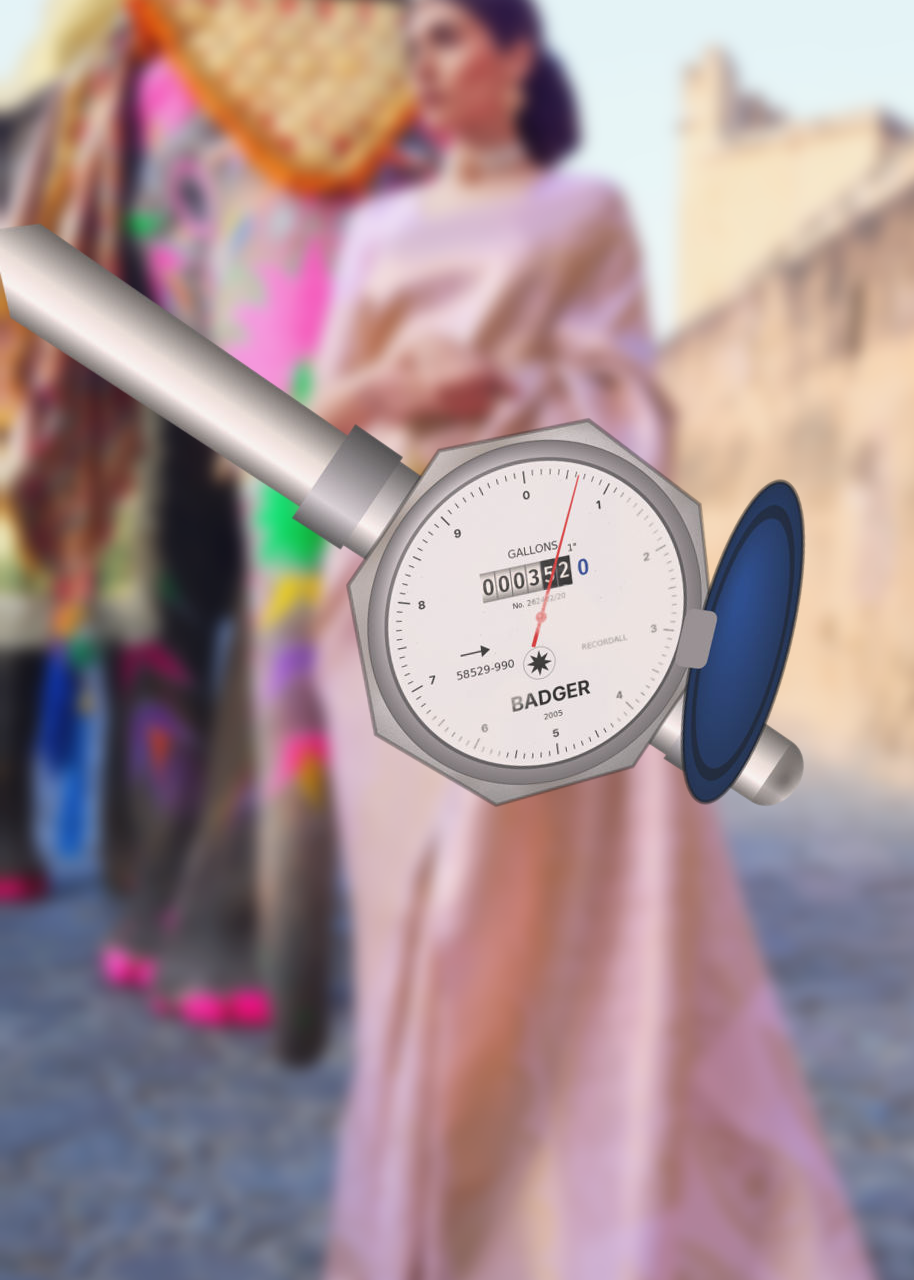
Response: 3520.6 gal
